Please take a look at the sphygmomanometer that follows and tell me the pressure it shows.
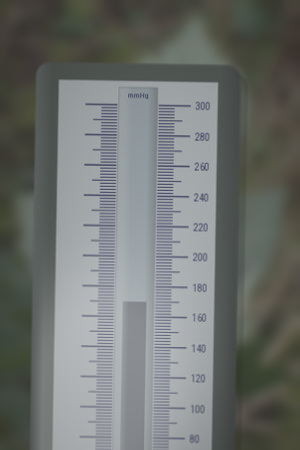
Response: 170 mmHg
